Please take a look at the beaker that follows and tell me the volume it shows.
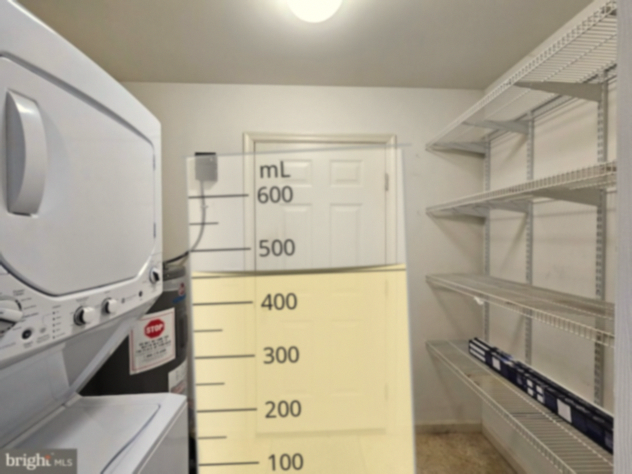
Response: 450 mL
